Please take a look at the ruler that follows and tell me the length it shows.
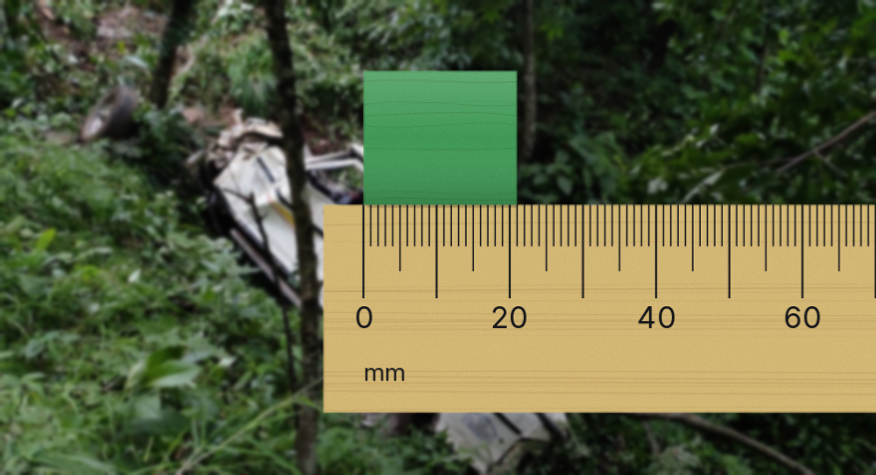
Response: 21 mm
